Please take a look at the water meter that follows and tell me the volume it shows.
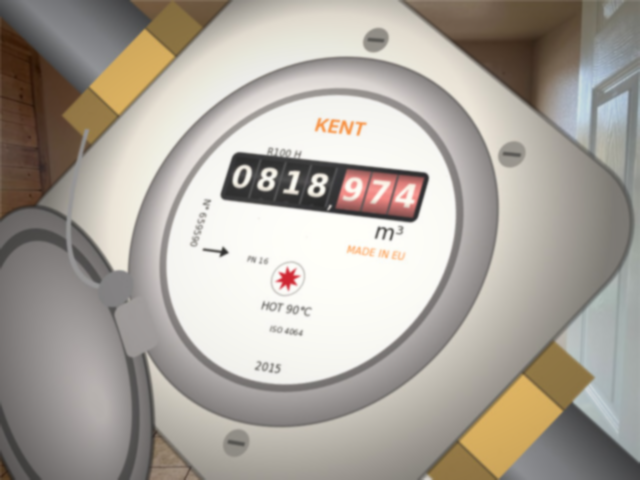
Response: 818.974 m³
